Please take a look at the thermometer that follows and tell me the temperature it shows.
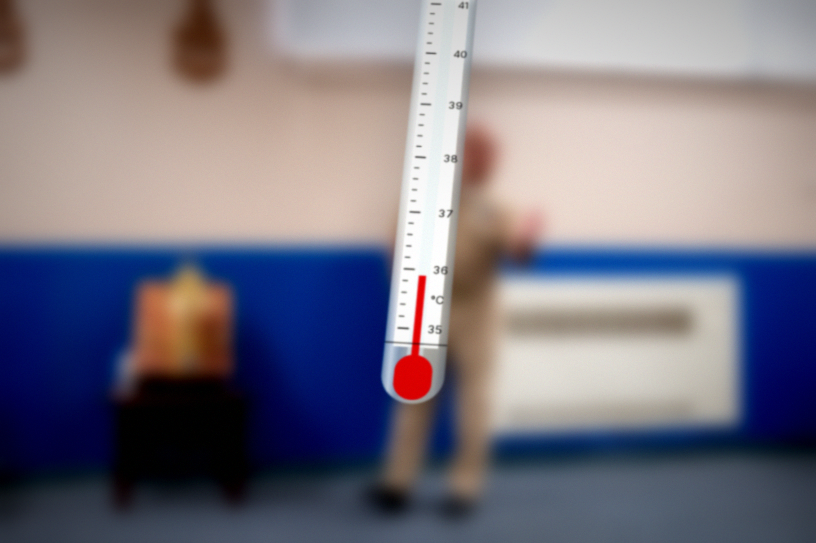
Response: 35.9 °C
